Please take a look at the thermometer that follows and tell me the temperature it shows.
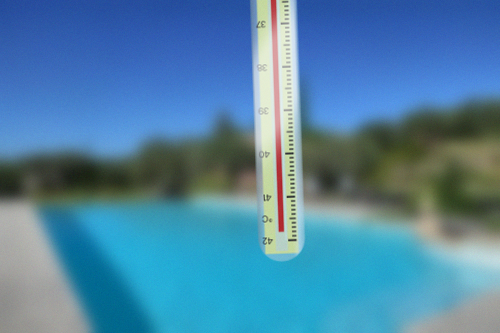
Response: 41.8 °C
